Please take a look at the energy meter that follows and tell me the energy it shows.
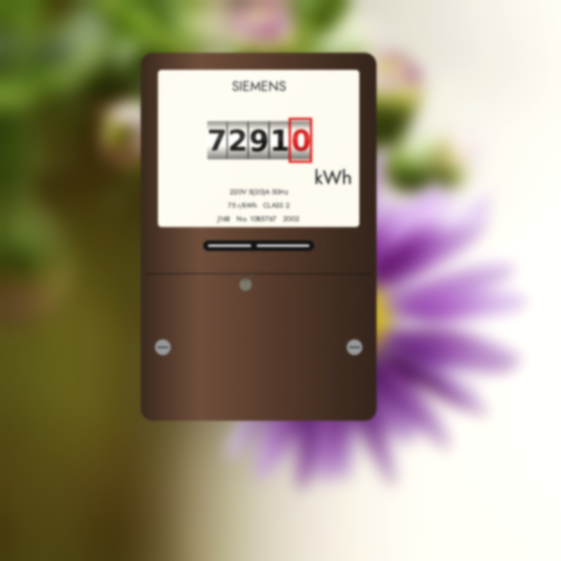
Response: 7291.0 kWh
